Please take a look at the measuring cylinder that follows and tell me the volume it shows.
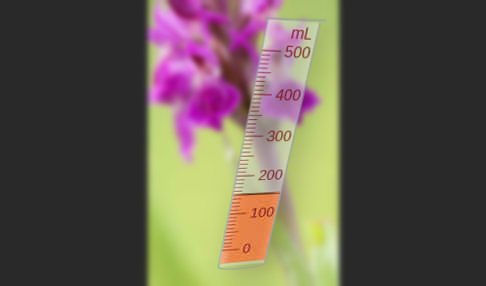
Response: 150 mL
